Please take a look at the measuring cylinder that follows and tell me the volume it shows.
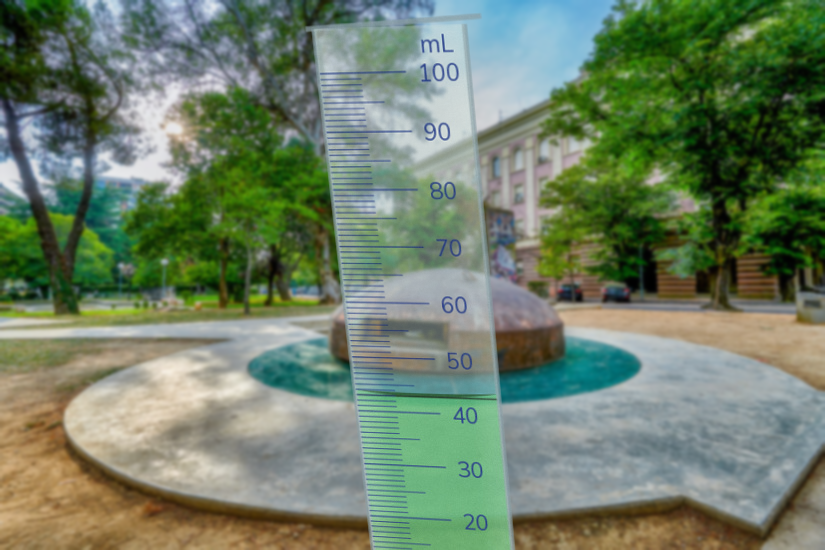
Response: 43 mL
